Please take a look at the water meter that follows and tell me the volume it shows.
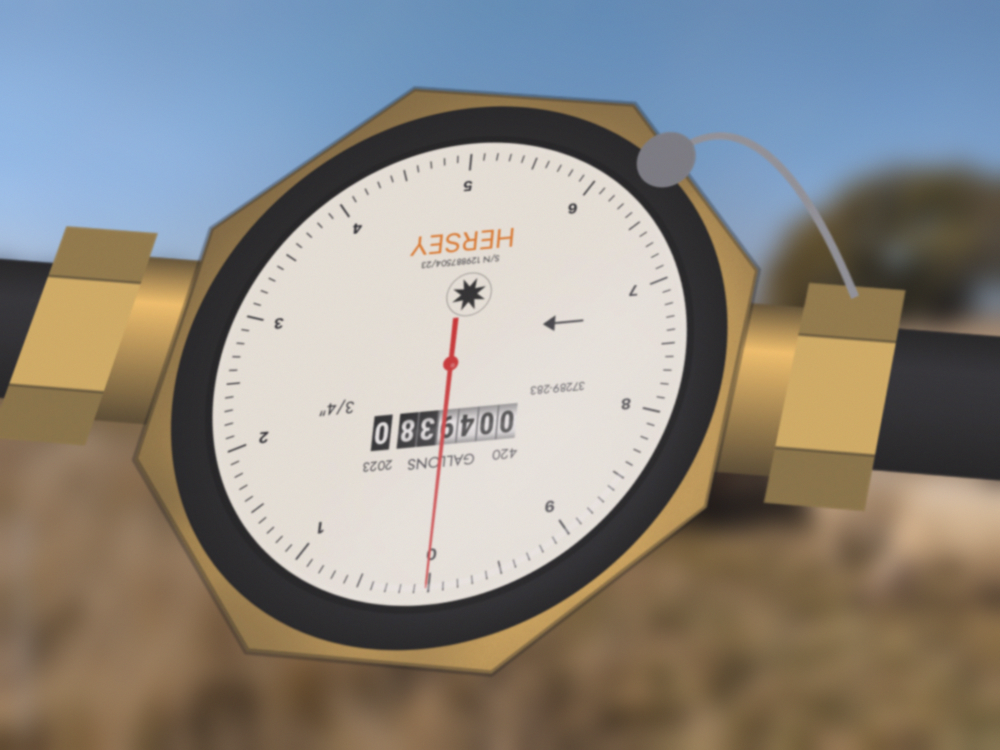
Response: 49380.0 gal
